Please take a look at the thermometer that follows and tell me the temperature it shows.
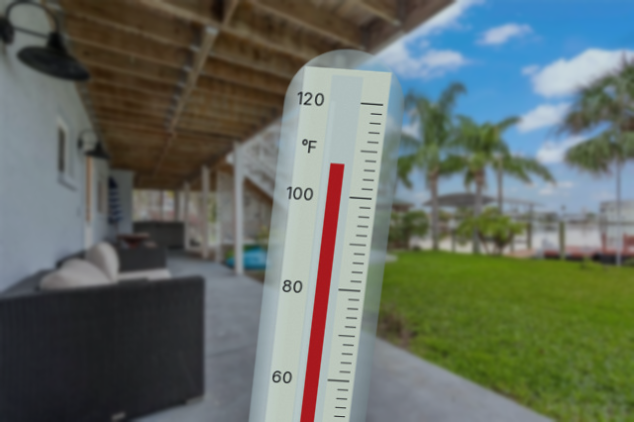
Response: 107 °F
